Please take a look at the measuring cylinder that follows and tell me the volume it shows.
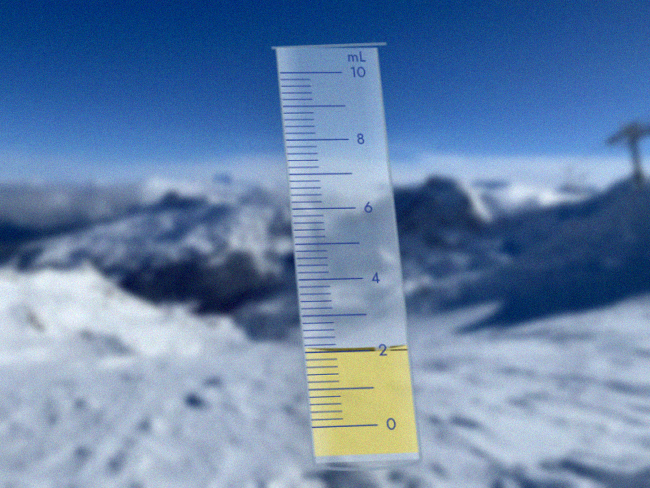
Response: 2 mL
